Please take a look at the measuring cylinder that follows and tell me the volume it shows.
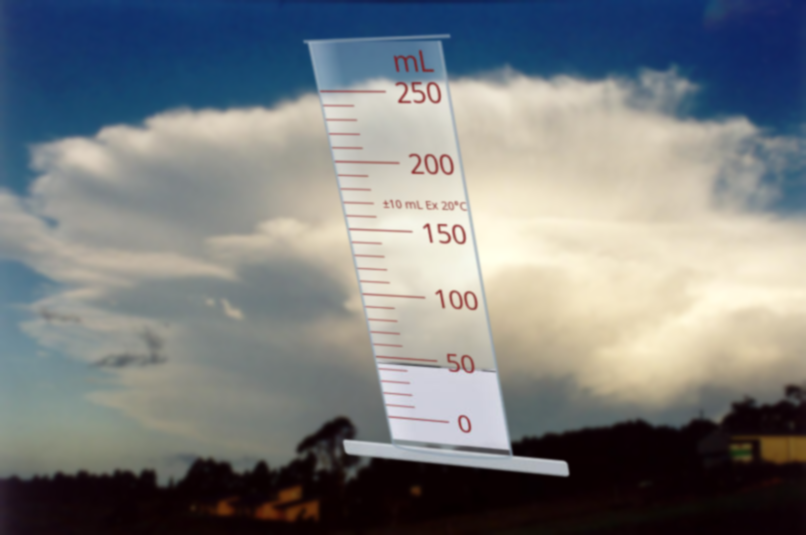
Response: 45 mL
